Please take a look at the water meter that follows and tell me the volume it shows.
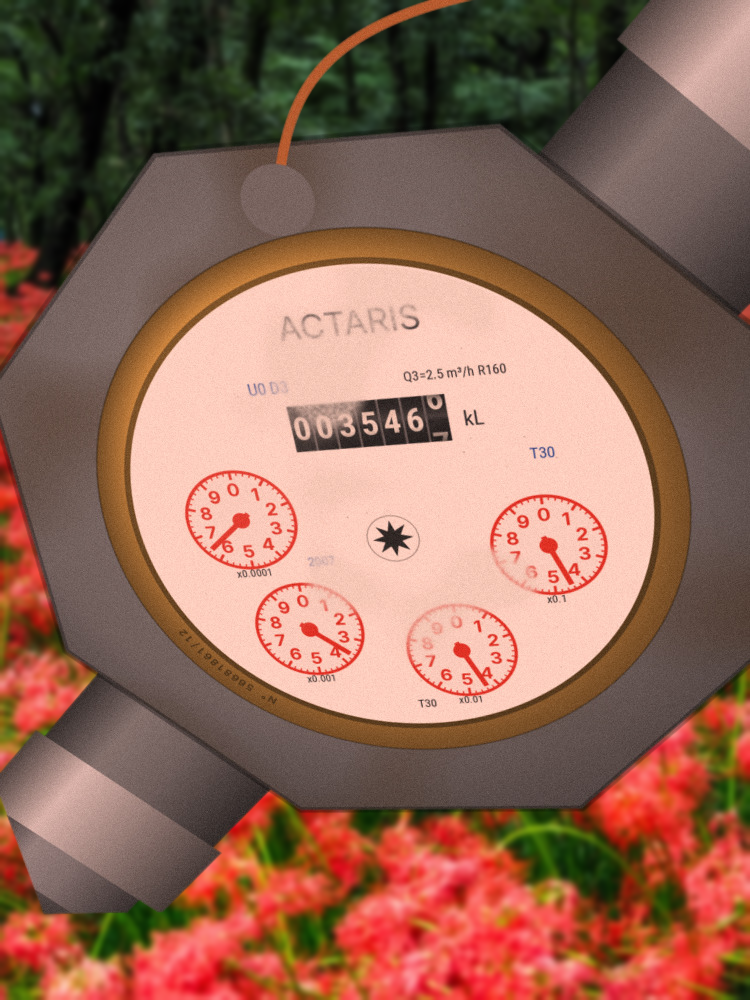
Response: 35466.4436 kL
